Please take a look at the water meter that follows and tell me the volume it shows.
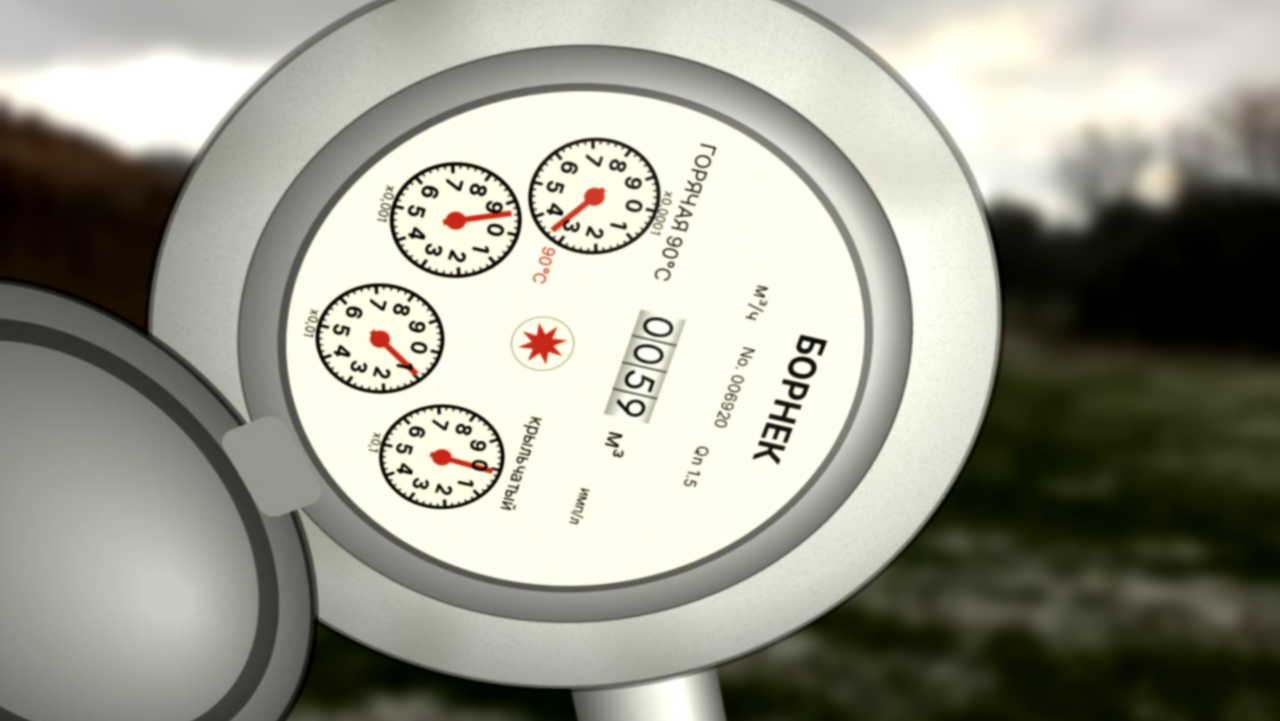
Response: 59.0093 m³
